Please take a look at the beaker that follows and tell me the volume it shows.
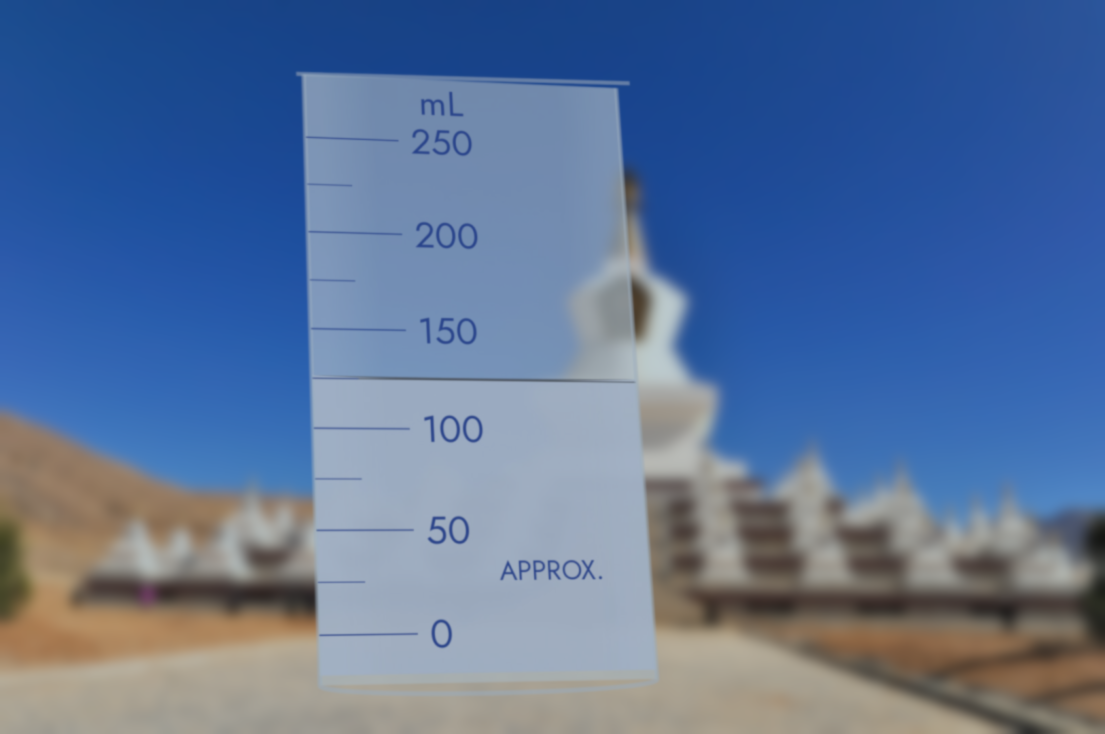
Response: 125 mL
